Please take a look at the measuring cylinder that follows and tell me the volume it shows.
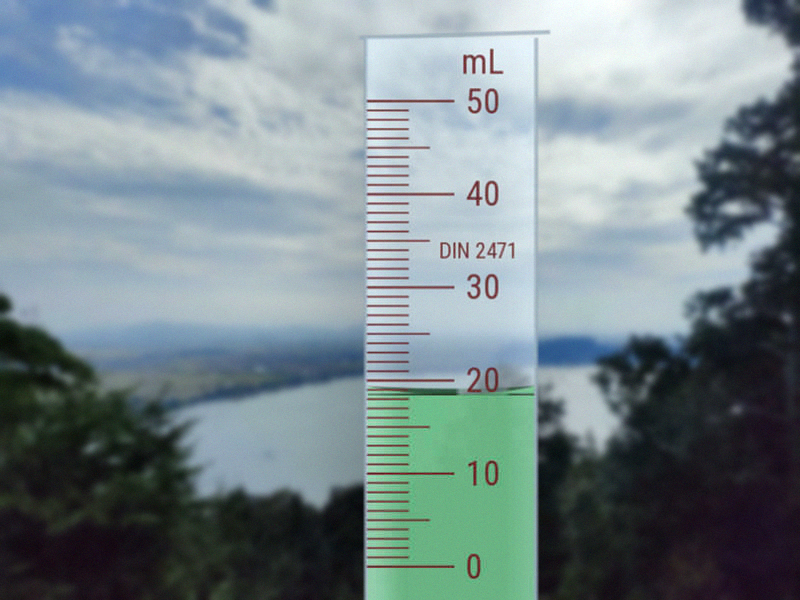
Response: 18.5 mL
